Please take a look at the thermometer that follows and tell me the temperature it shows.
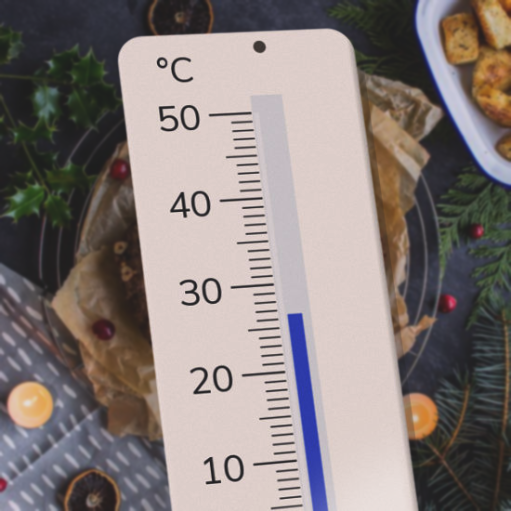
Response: 26.5 °C
